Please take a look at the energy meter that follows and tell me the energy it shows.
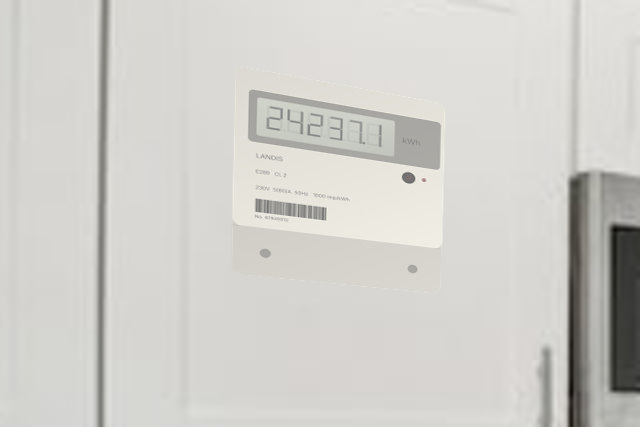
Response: 24237.1 kWh
